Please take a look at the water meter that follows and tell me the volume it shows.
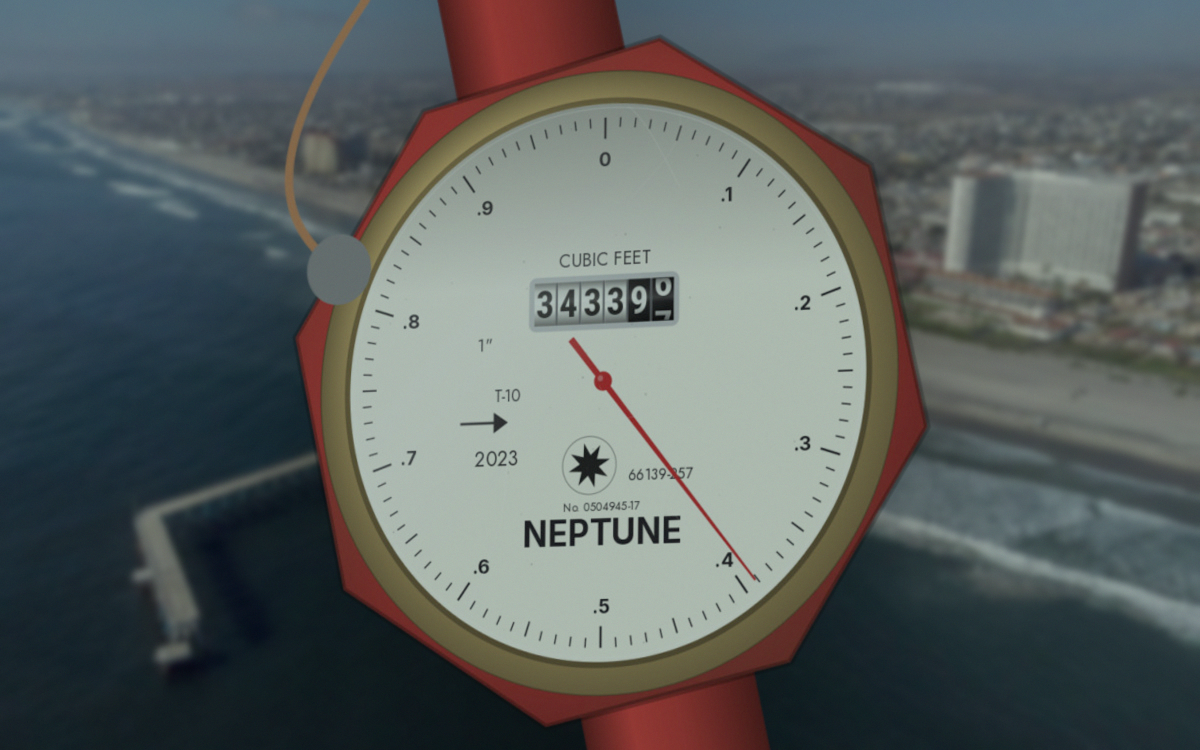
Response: 343396.39 ft³
